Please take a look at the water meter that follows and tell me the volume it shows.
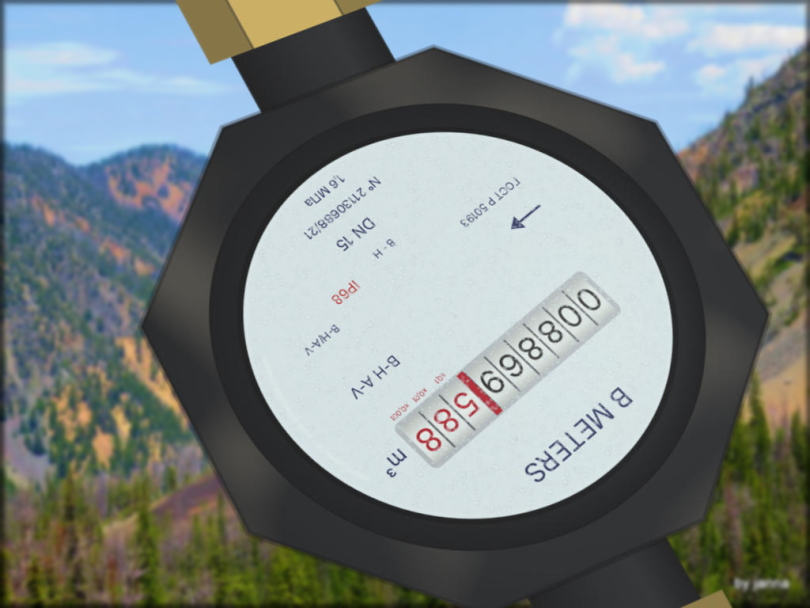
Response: 8869.588 m³
